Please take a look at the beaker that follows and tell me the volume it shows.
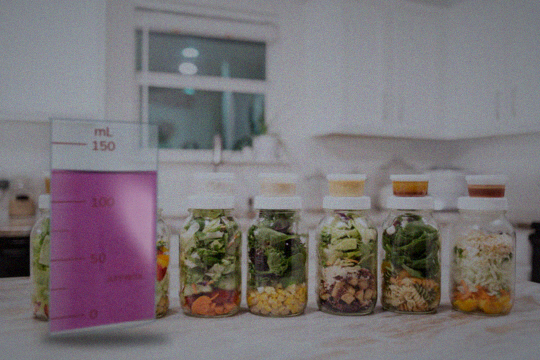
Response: 125 mL
